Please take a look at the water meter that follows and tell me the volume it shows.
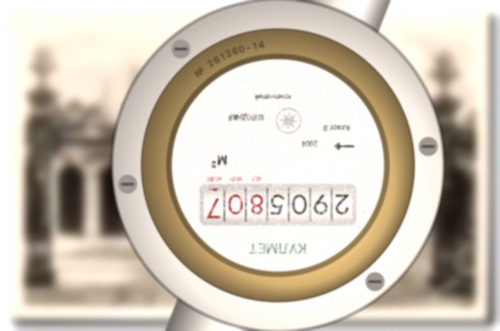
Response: 2905.807 m³
